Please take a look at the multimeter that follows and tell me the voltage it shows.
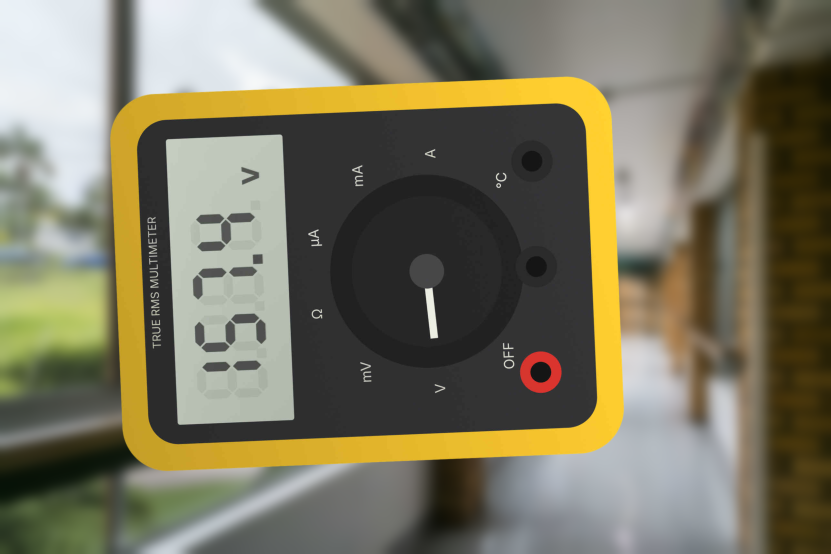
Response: 157.4 V
